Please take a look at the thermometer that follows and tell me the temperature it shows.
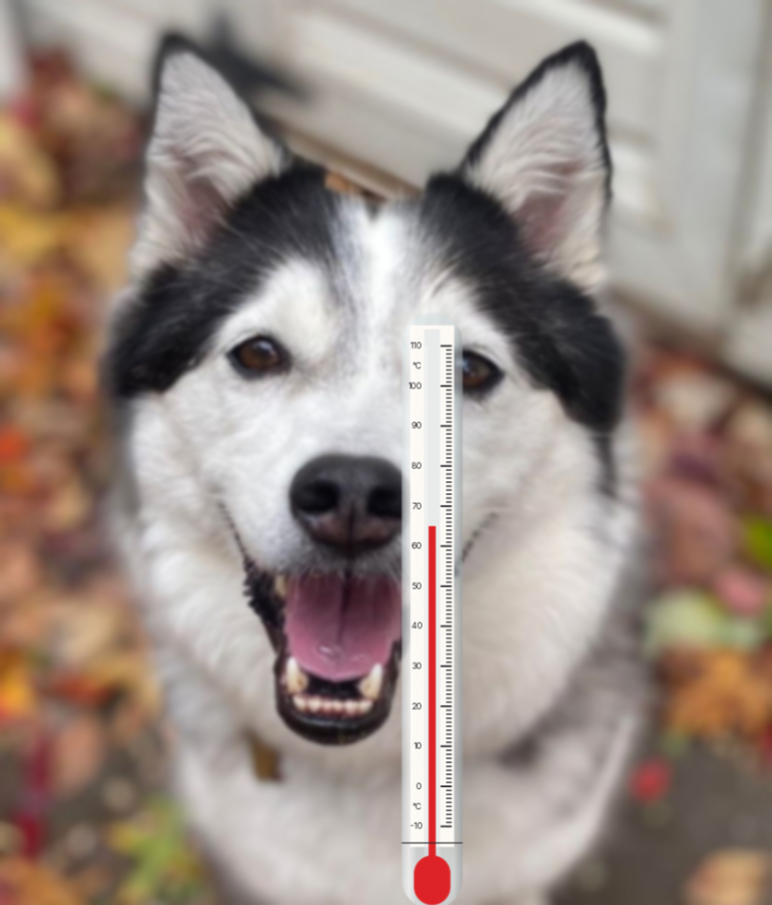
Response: 65 °C
